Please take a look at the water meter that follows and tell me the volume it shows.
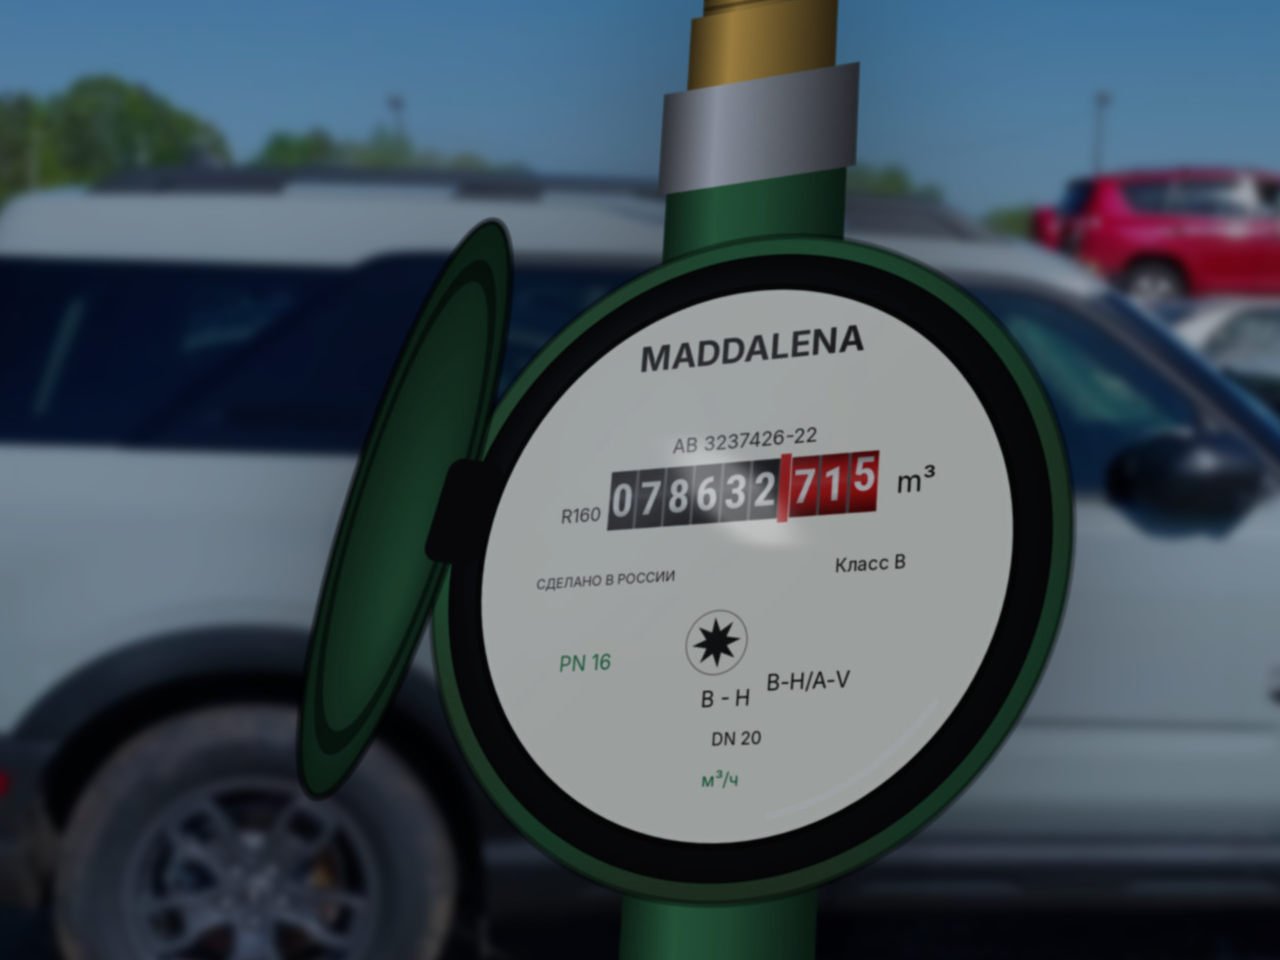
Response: 78632.715 m³
